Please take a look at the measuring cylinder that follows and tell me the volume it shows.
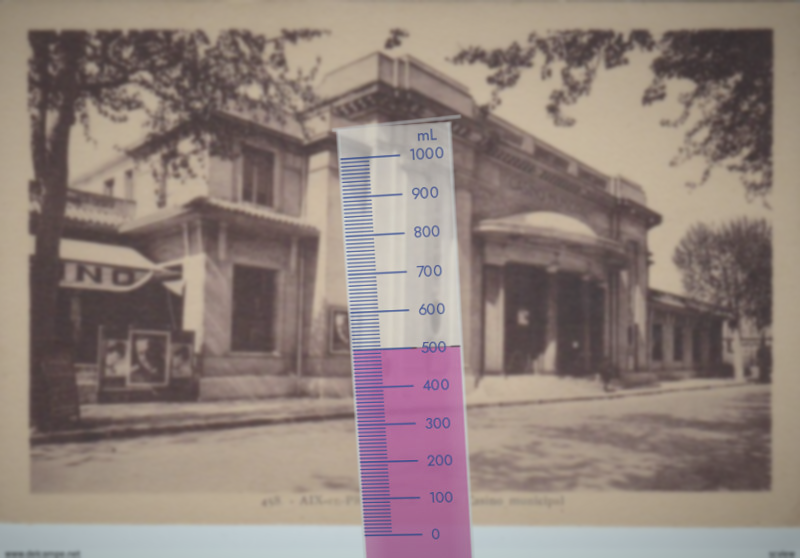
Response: 500 mL
